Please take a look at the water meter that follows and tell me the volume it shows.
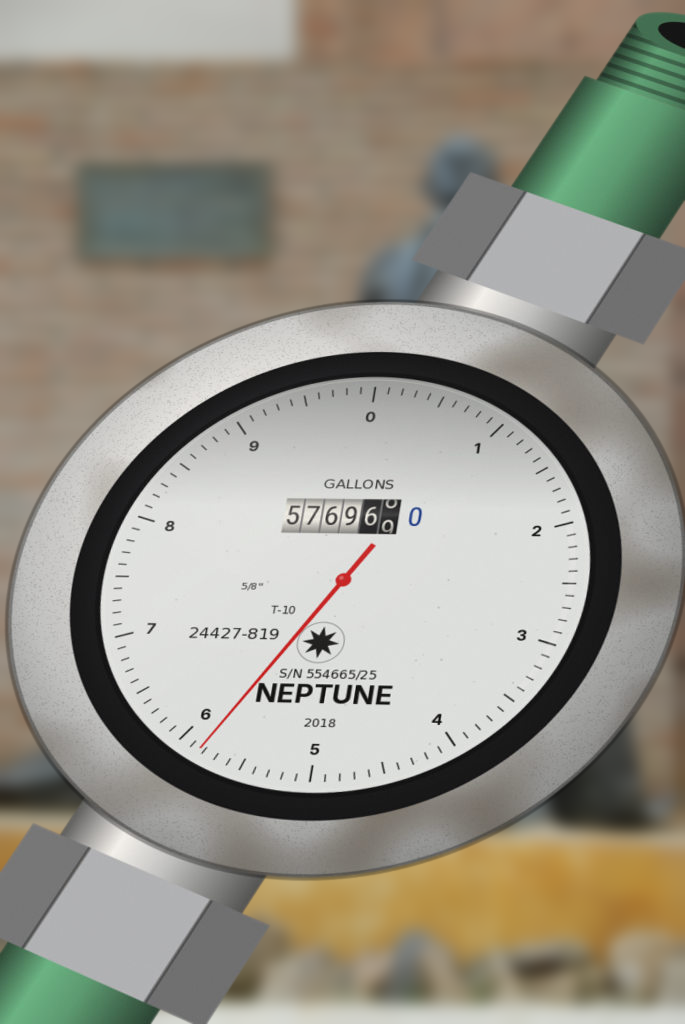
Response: 5769685.8 gal
